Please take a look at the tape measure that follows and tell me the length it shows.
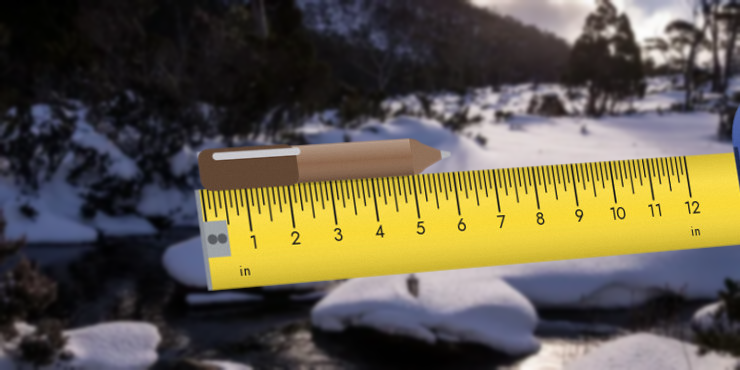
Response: 6 in
